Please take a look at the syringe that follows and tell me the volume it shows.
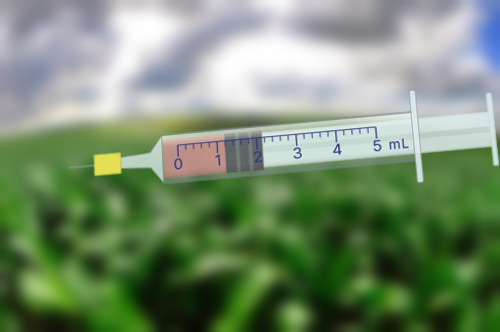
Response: 1.2 mL
